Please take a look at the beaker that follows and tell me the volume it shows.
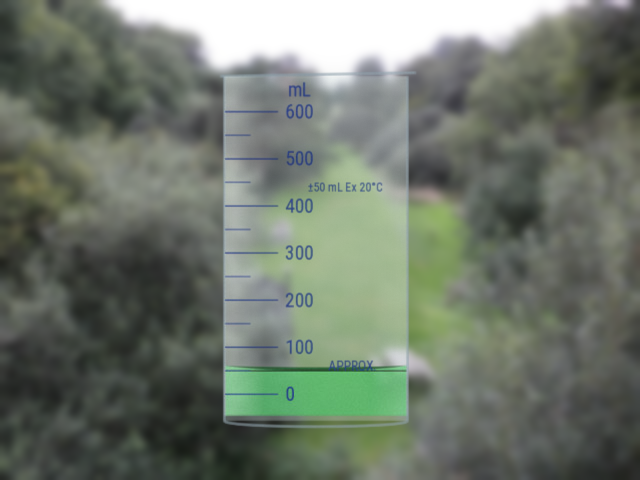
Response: 50 mL
